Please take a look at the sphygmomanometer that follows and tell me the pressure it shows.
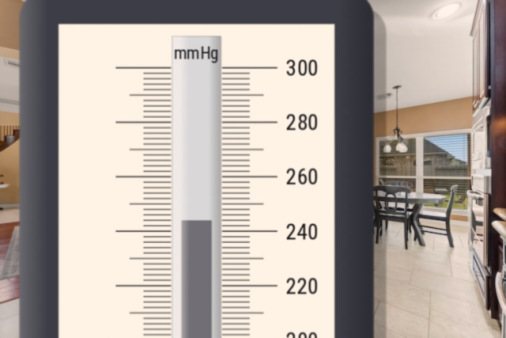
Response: 244 mmHg
